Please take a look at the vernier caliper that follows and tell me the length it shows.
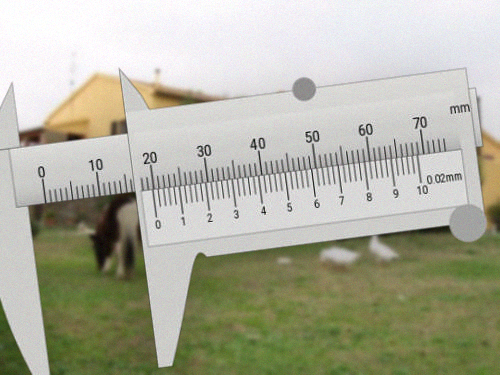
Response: 19.8 mm
